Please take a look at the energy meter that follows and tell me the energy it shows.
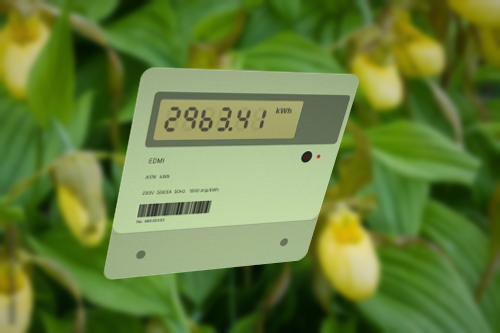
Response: 2963.41 kWh
